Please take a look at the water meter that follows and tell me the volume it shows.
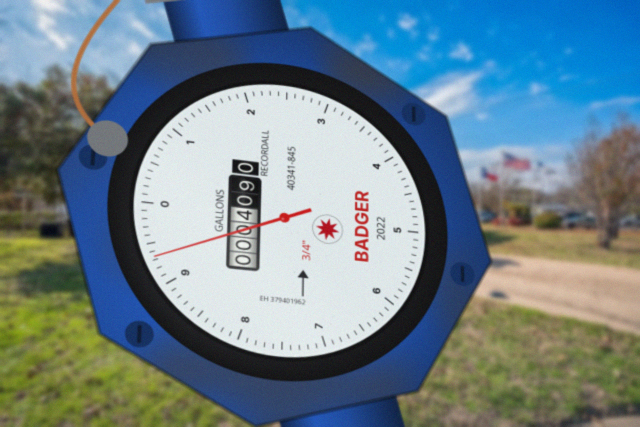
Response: 4089.3 gal
